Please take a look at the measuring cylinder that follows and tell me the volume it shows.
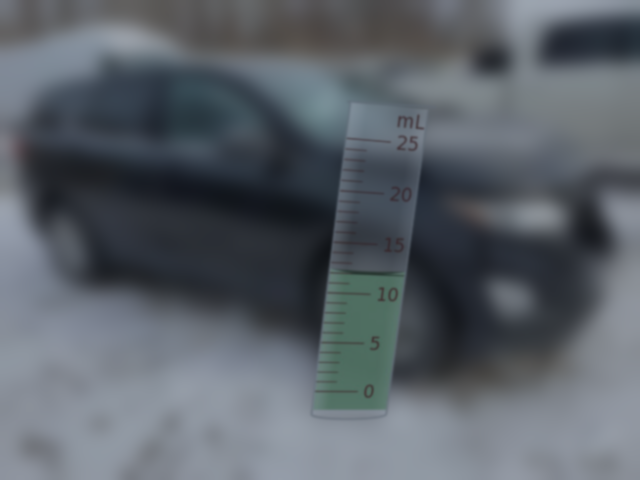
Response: 12 mL
